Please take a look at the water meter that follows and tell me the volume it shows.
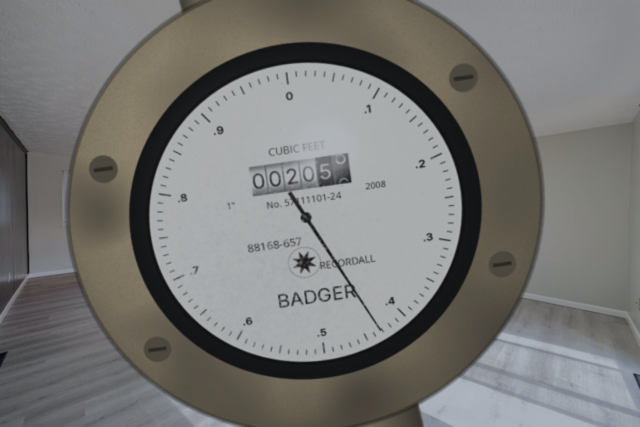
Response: 2055.43 ft³
